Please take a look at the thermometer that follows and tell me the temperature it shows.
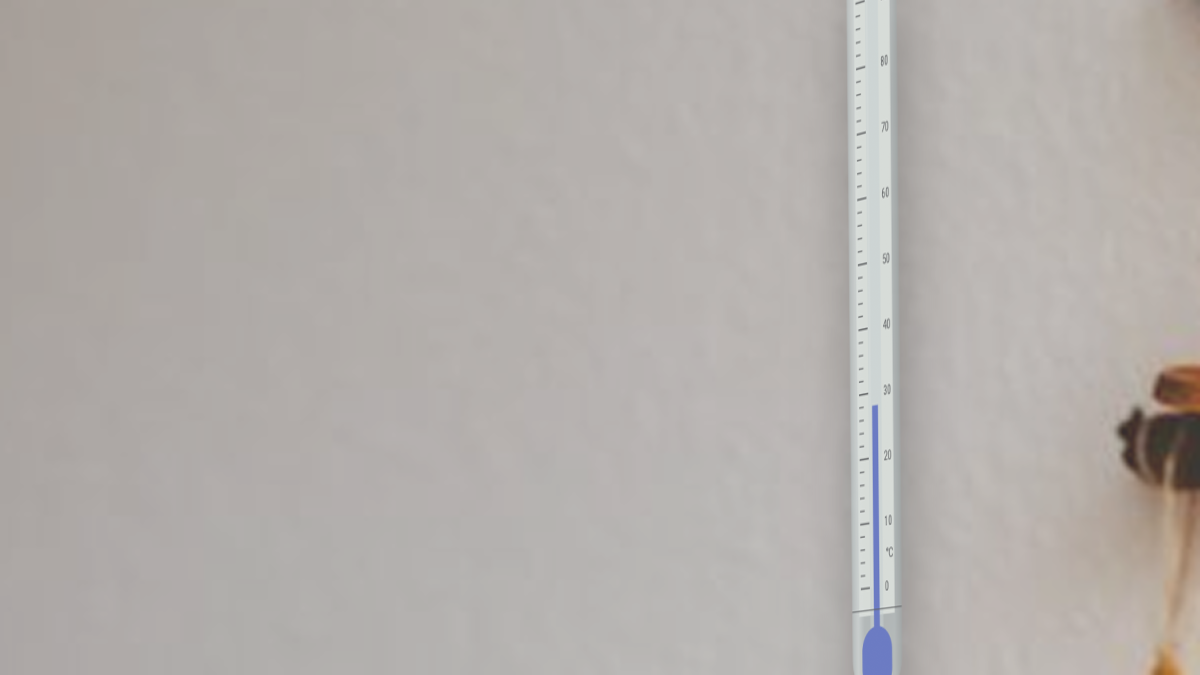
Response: 28 °C
